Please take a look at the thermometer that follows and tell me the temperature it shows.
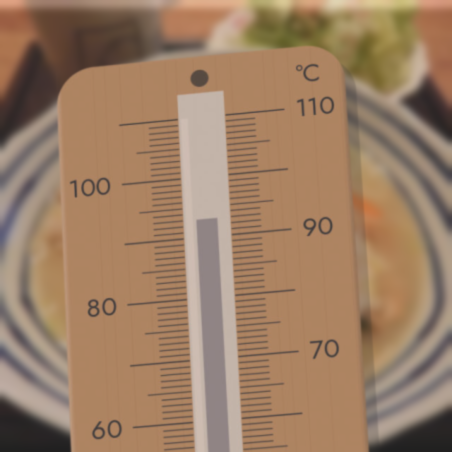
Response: 93 °C
